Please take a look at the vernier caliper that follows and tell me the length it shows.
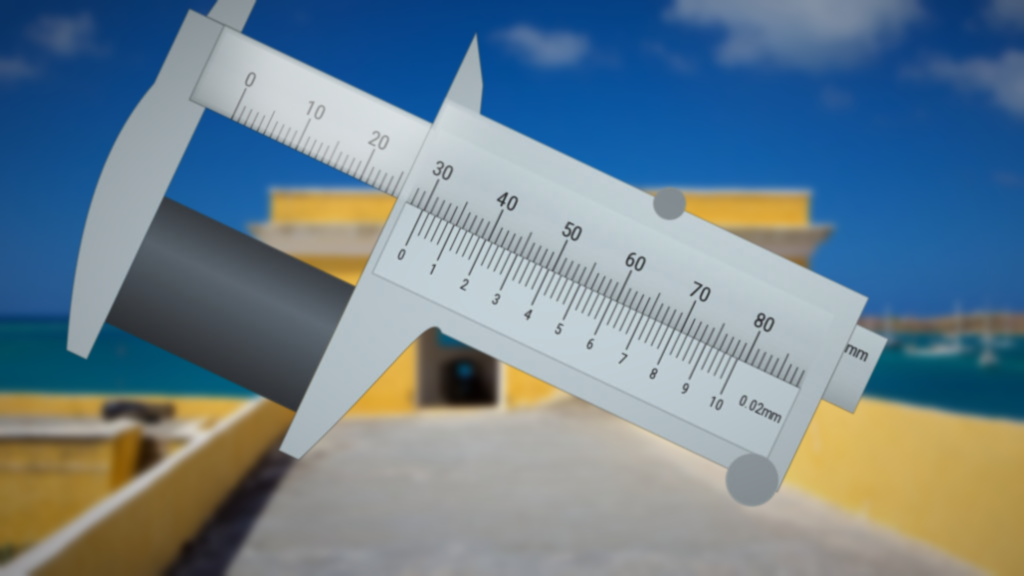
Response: 29.8 mm
